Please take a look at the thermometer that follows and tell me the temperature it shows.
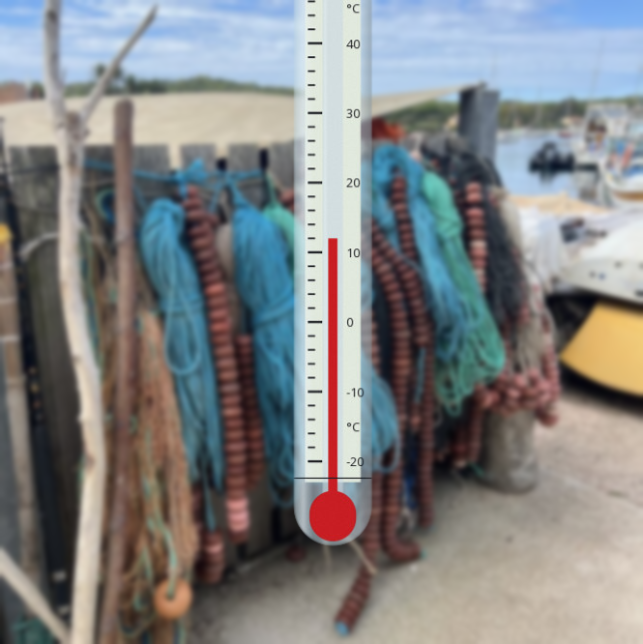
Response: 12 °C
